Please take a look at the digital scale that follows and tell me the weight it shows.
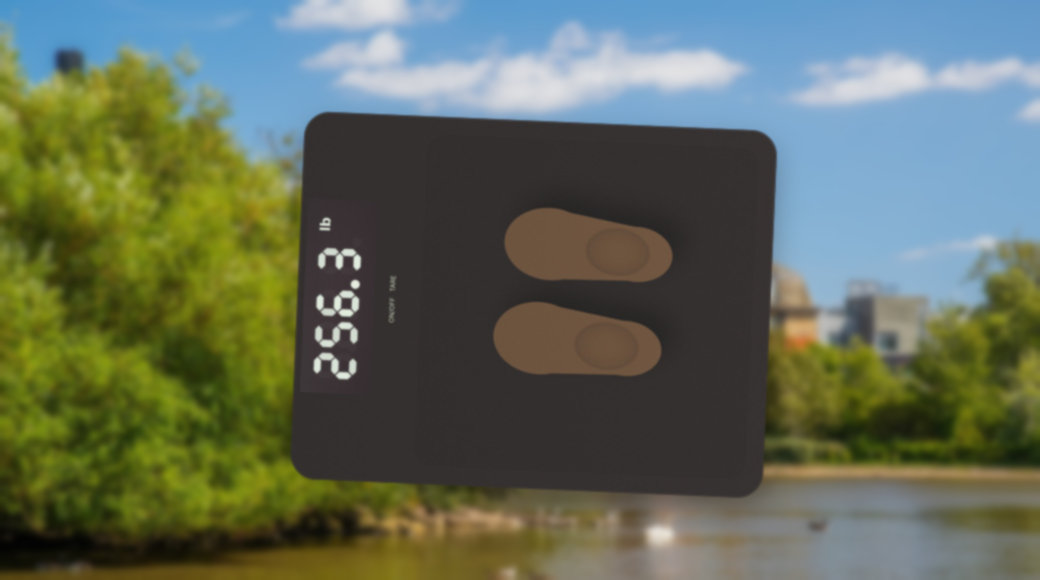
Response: 256.3 lb
